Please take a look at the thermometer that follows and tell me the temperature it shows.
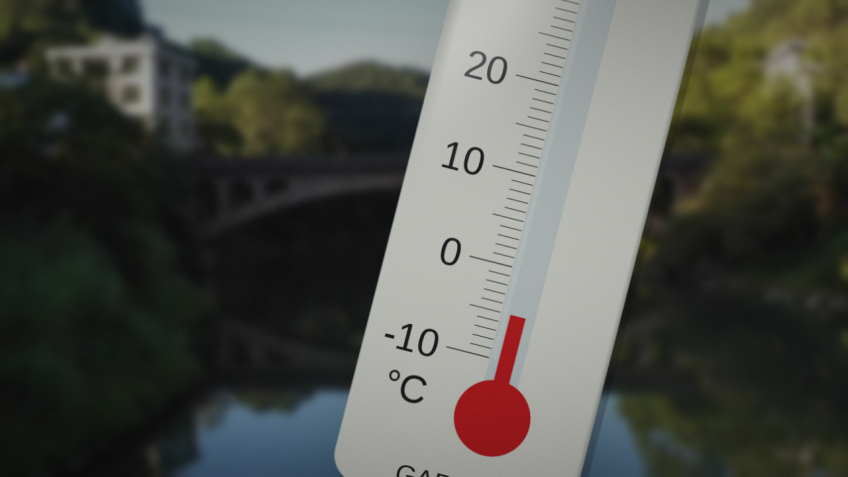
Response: -5 °C
